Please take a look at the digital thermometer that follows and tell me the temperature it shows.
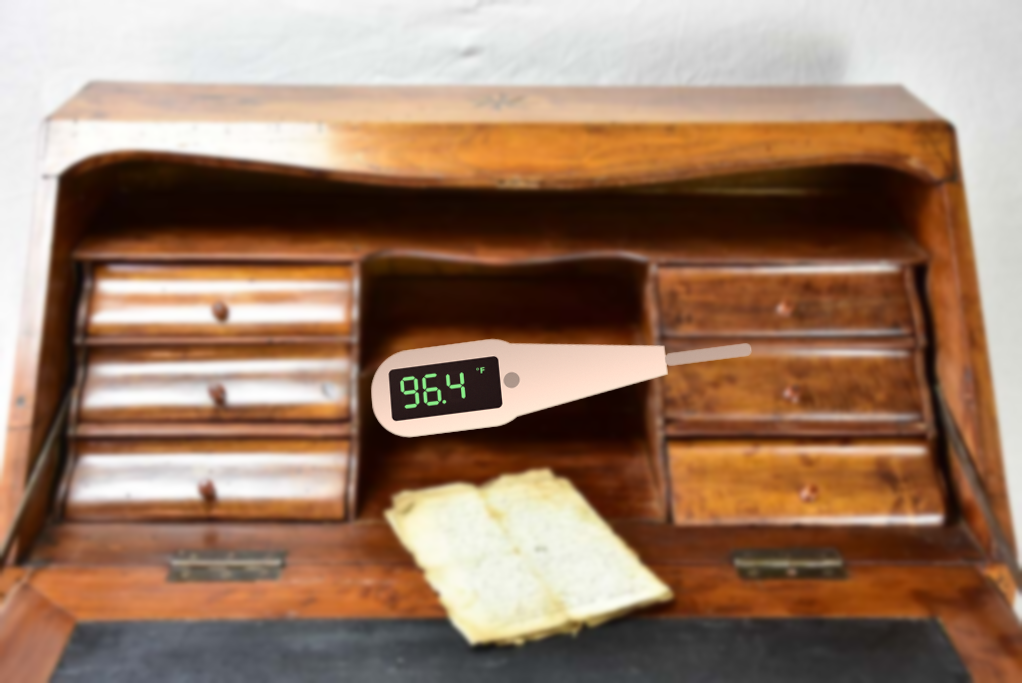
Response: 96.4 °F
